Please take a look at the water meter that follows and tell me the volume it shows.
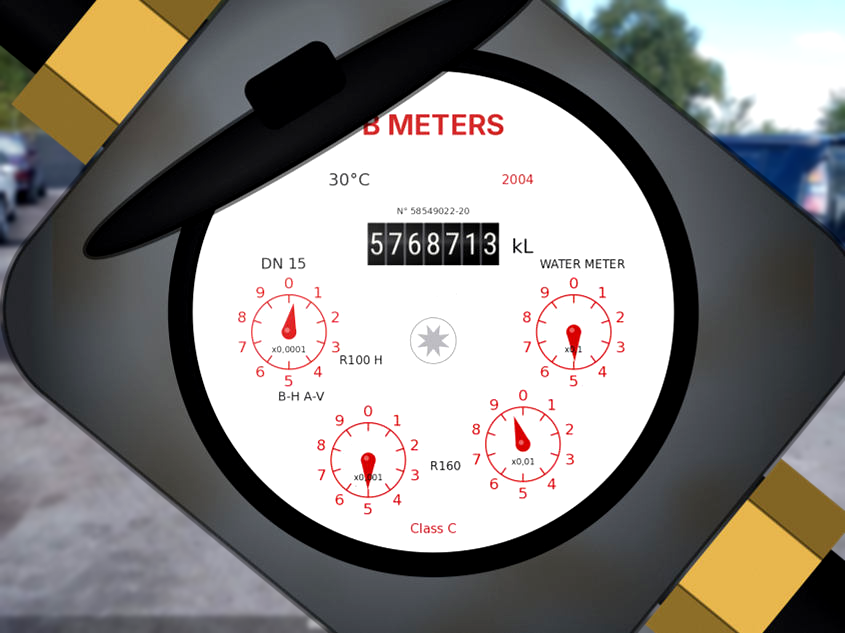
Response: 5768713.4950 kL
